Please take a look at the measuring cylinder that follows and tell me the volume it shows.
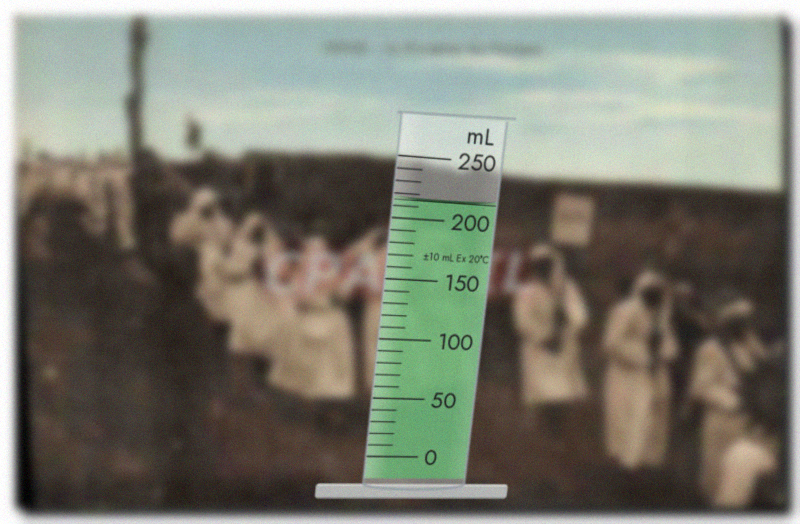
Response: 215 mL
